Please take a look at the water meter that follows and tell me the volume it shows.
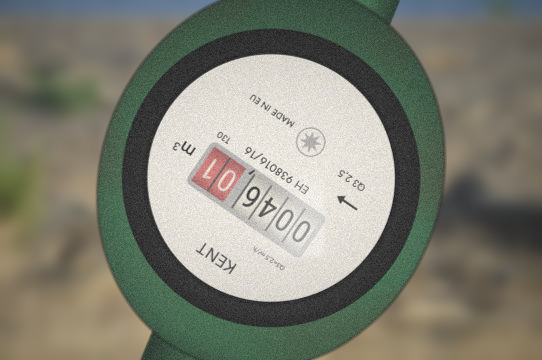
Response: 46.01 m³
